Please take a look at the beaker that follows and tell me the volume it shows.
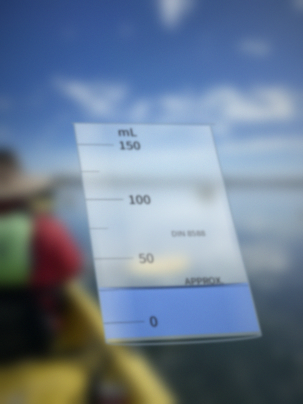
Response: 25 mL
